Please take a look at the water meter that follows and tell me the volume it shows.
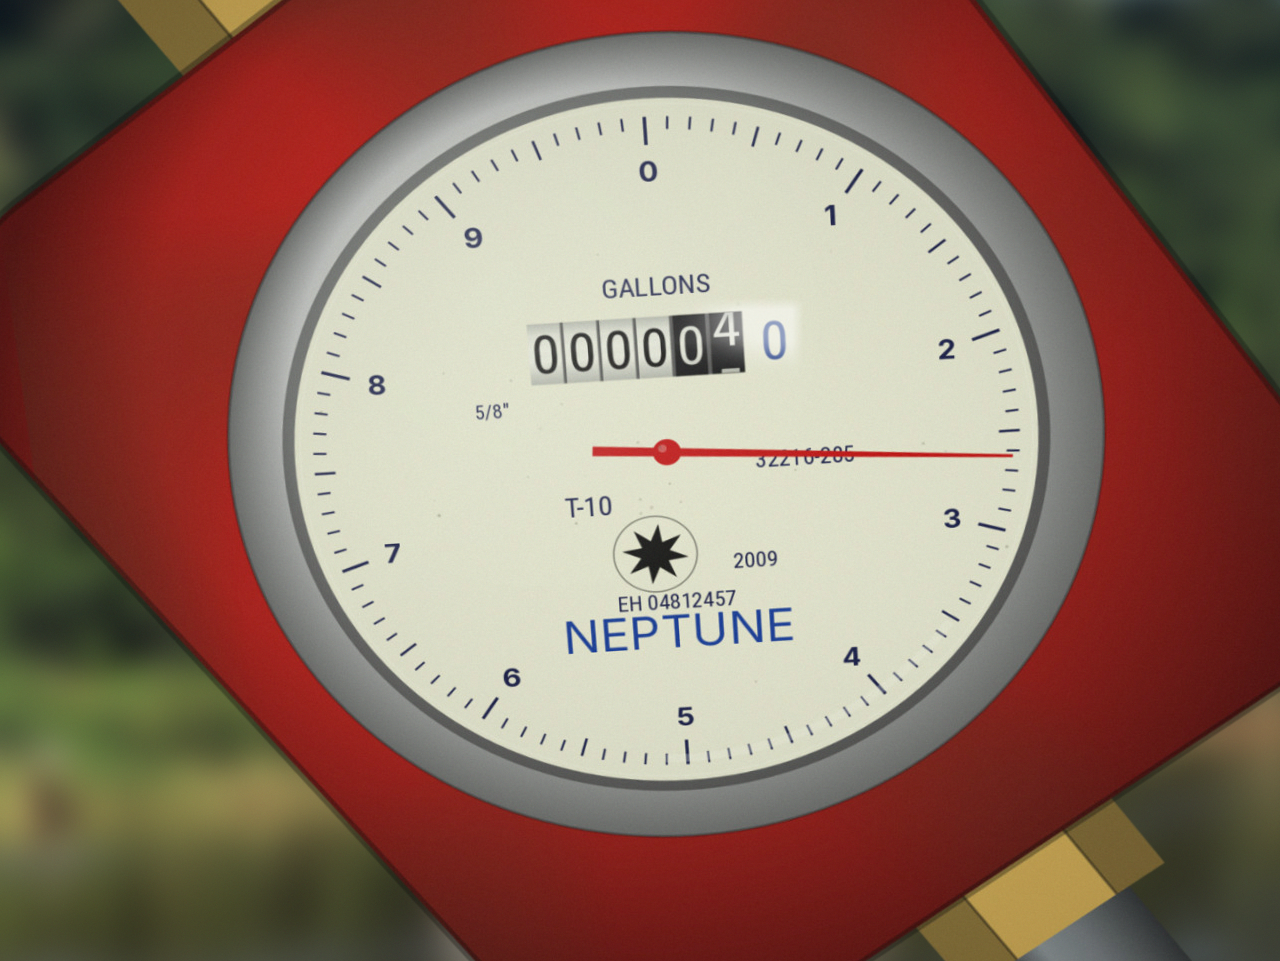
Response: 42.6 gal
